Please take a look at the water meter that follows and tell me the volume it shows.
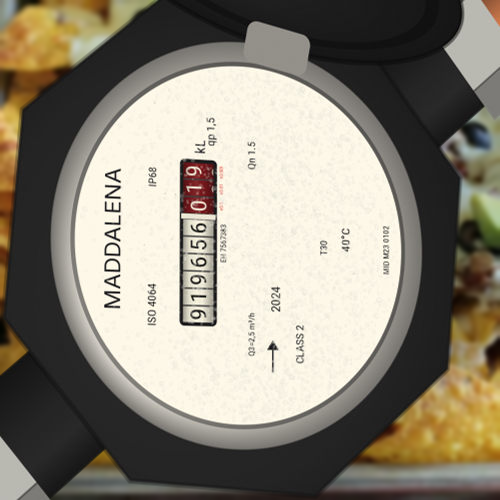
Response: 919656.019 kL
